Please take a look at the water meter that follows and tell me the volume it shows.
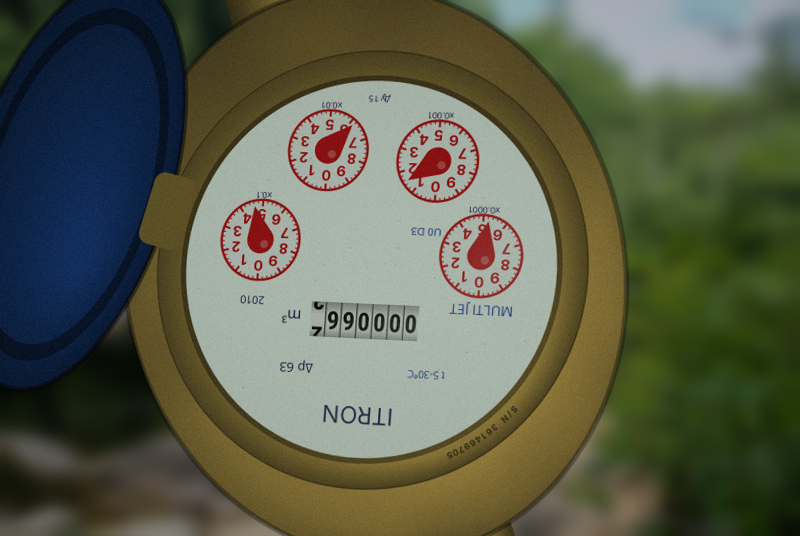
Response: 662.4615 m³
